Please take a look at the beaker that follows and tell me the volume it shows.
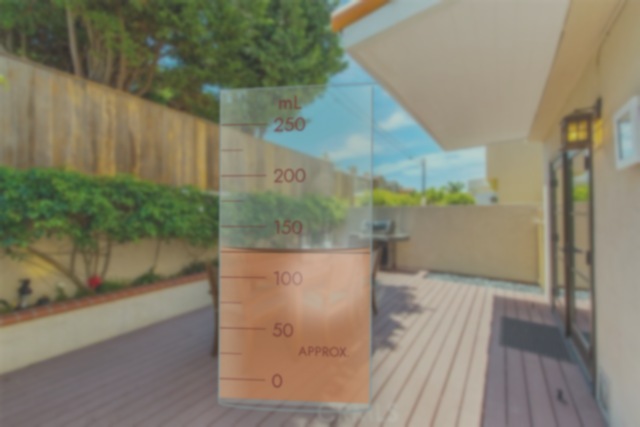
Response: 125 mL
